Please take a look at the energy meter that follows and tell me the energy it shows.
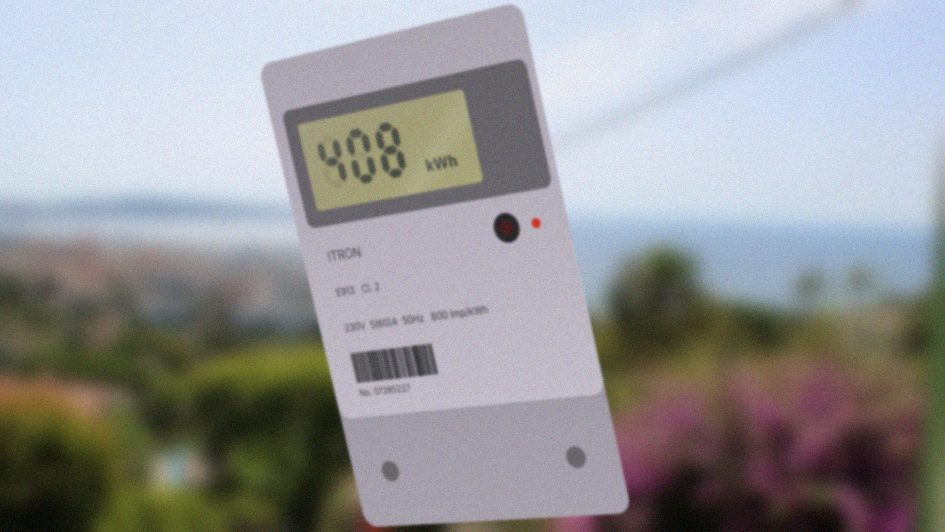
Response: 408 kWh
